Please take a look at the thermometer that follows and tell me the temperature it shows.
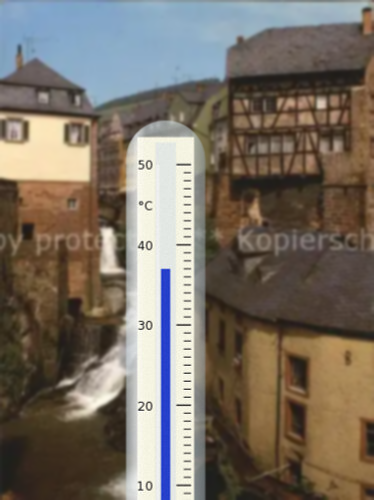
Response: 37 °C
